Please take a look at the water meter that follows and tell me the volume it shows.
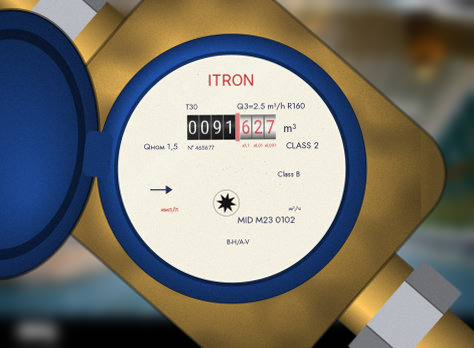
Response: 91.627 m³
